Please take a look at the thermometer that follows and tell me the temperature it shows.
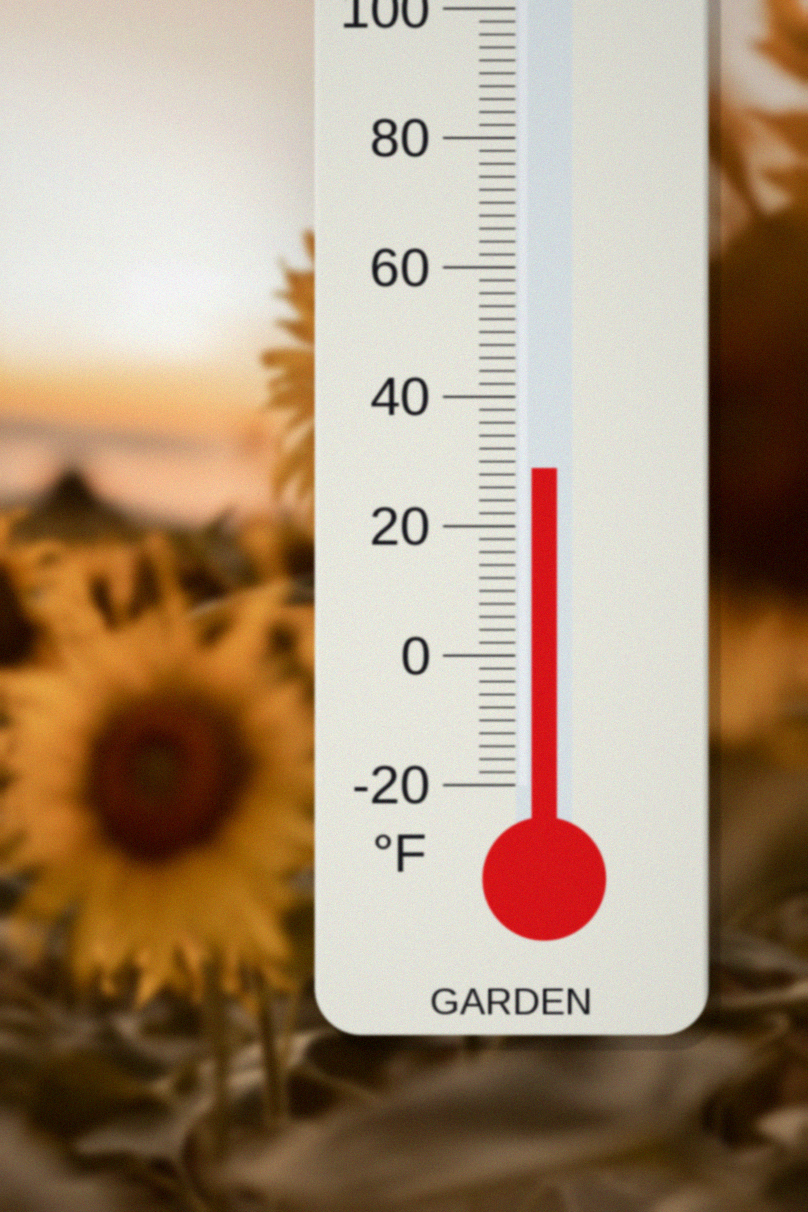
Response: 29 °F
